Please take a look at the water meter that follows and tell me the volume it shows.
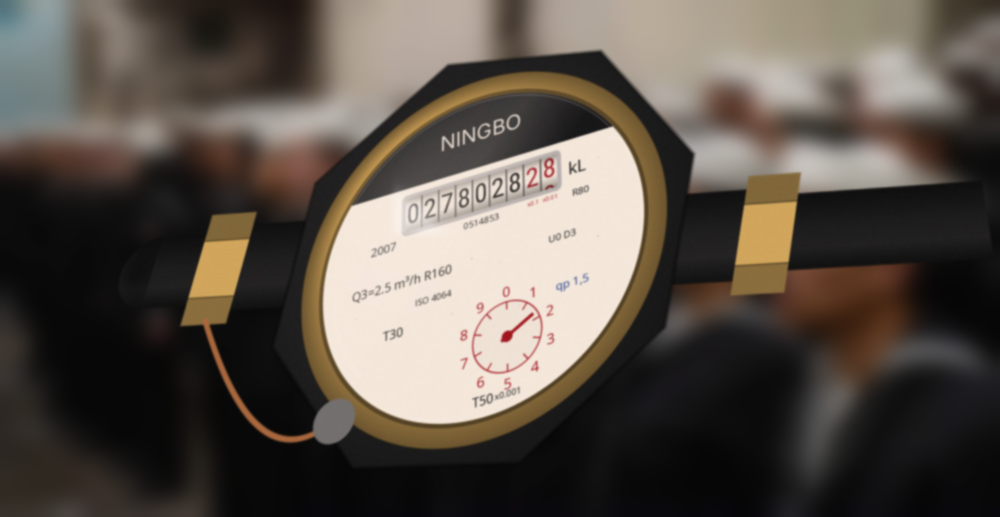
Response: 278028.281 kL
